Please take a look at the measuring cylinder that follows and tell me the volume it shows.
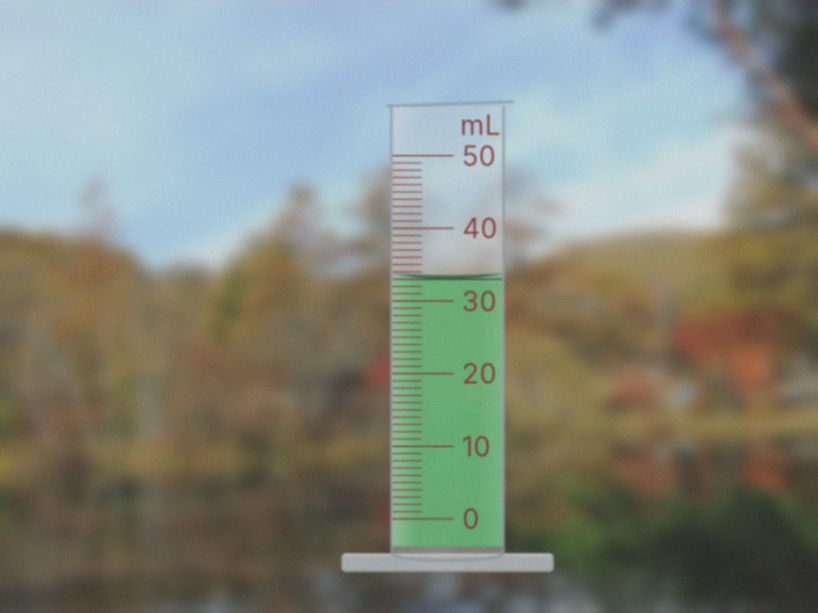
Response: 33 mL
